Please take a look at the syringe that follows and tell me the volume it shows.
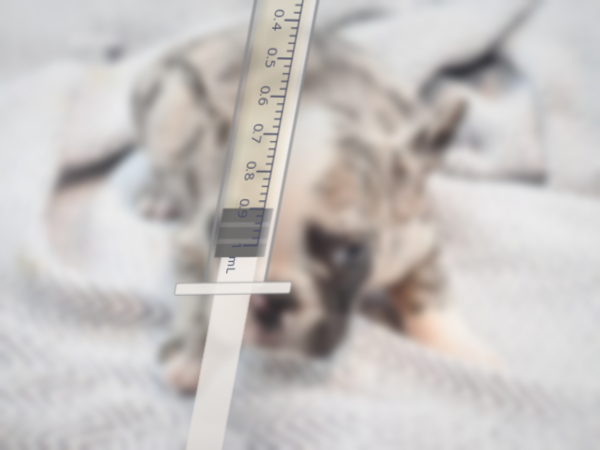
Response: 0.9 mL
